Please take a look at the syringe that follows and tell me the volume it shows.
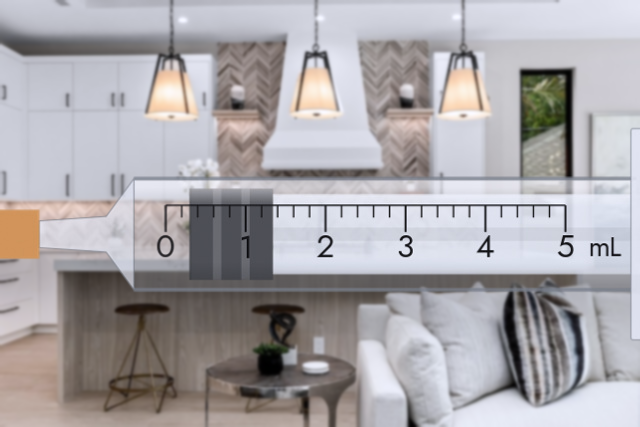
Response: 0.3 mL
